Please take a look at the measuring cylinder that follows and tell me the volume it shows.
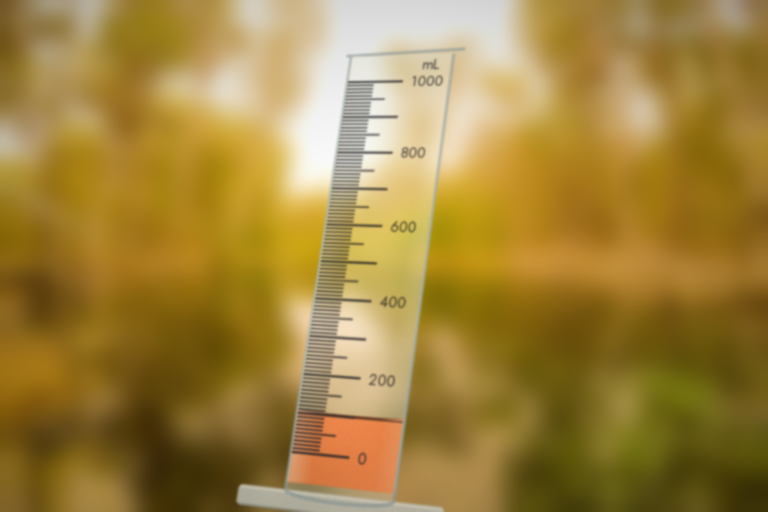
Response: 100 mL
